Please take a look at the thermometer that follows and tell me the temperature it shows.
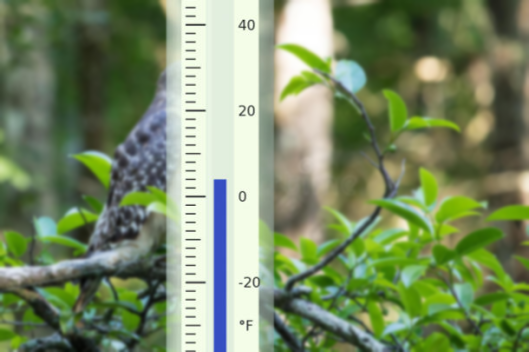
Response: 4 °F
